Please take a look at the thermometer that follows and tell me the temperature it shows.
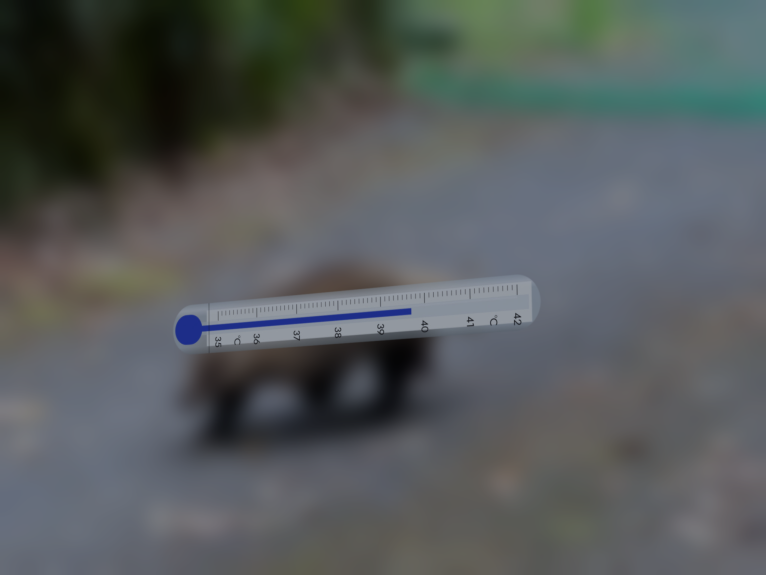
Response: 39.7 °C
